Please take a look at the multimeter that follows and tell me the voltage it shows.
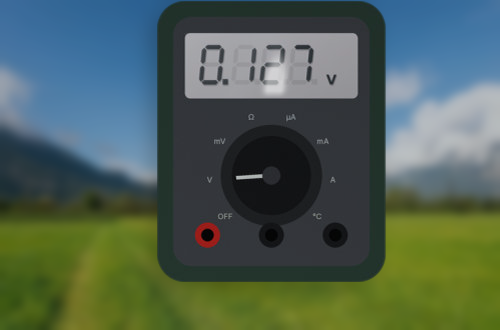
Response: 0.127 V
